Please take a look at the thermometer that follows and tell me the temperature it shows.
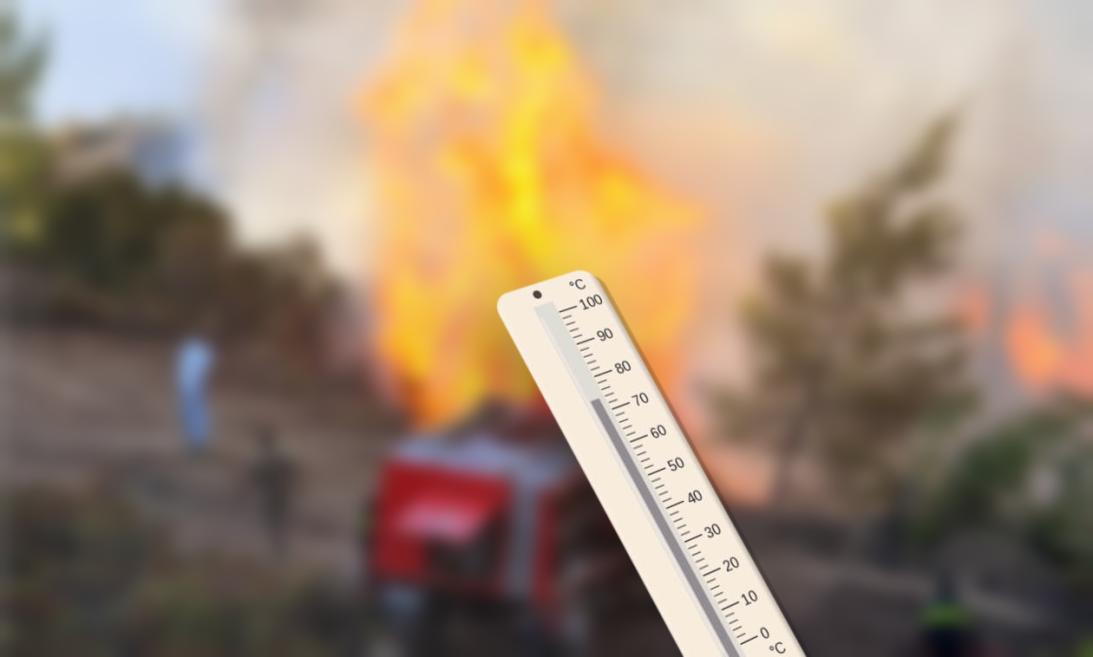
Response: 74 °C
